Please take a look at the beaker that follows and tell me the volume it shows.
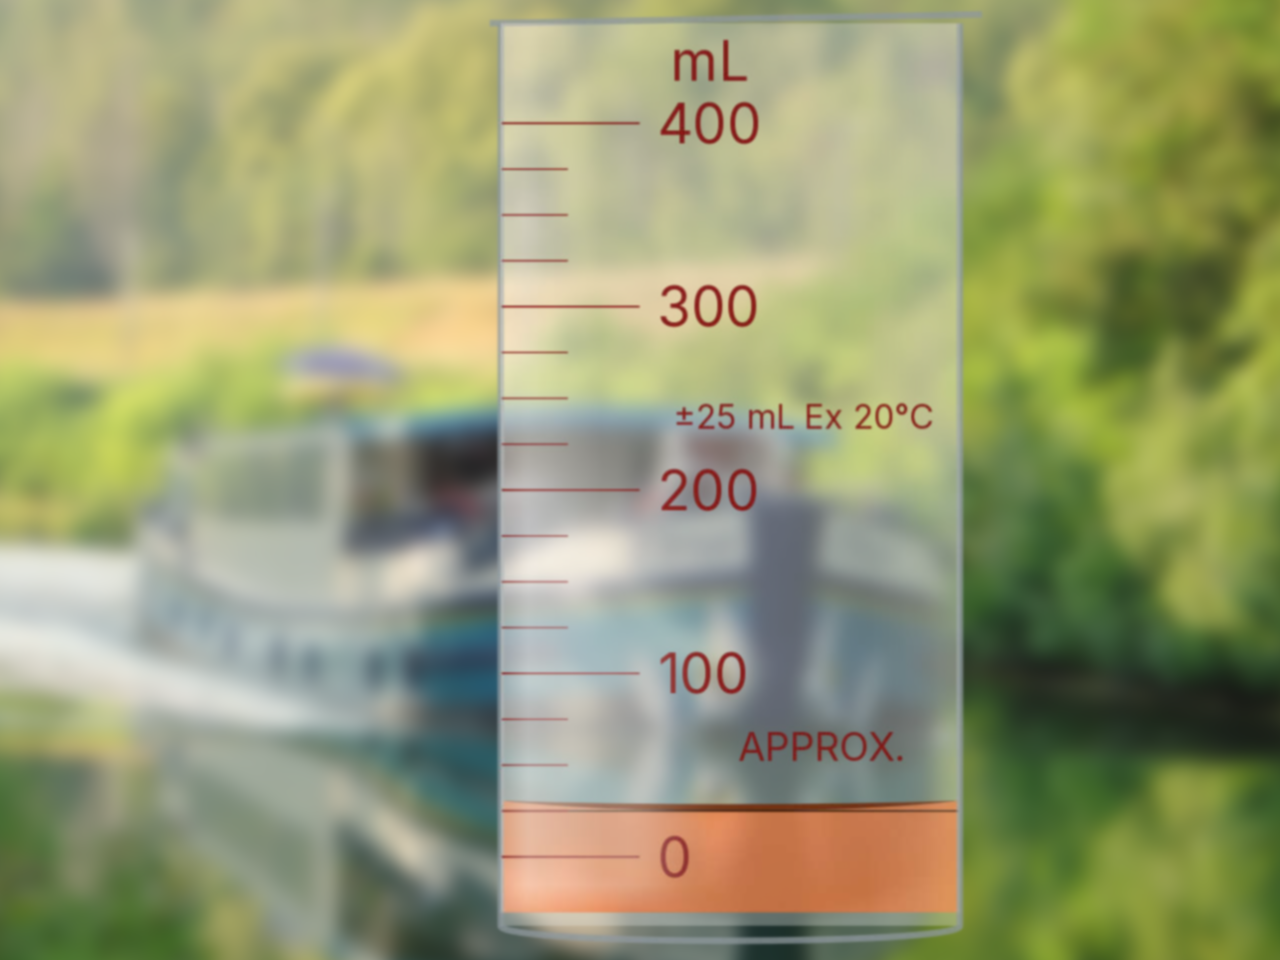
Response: 25 mL
